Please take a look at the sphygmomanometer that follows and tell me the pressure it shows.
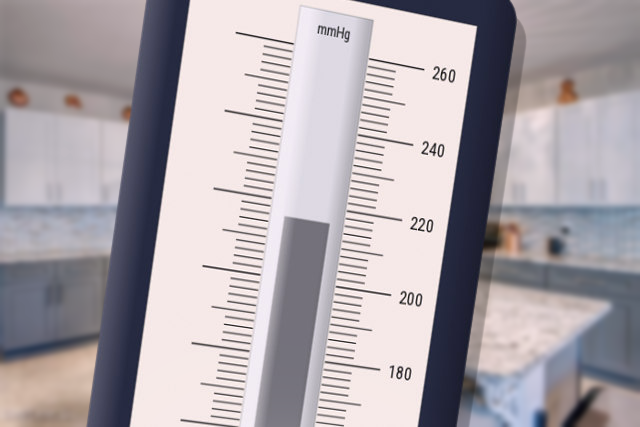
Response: 216 mmHg
